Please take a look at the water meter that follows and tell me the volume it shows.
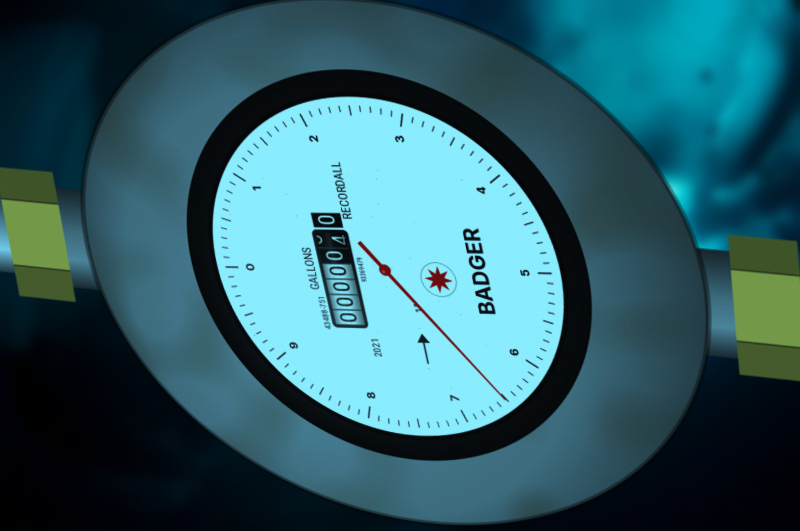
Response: 36.5 gal
